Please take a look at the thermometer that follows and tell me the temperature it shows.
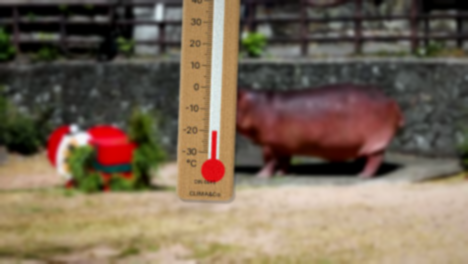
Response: -20 °C
